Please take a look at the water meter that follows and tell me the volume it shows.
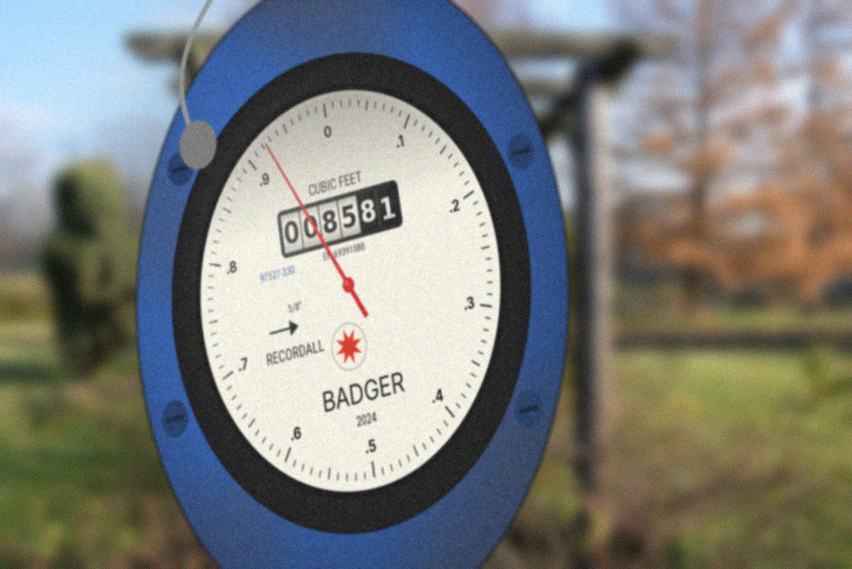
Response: 8580.92 ft³
